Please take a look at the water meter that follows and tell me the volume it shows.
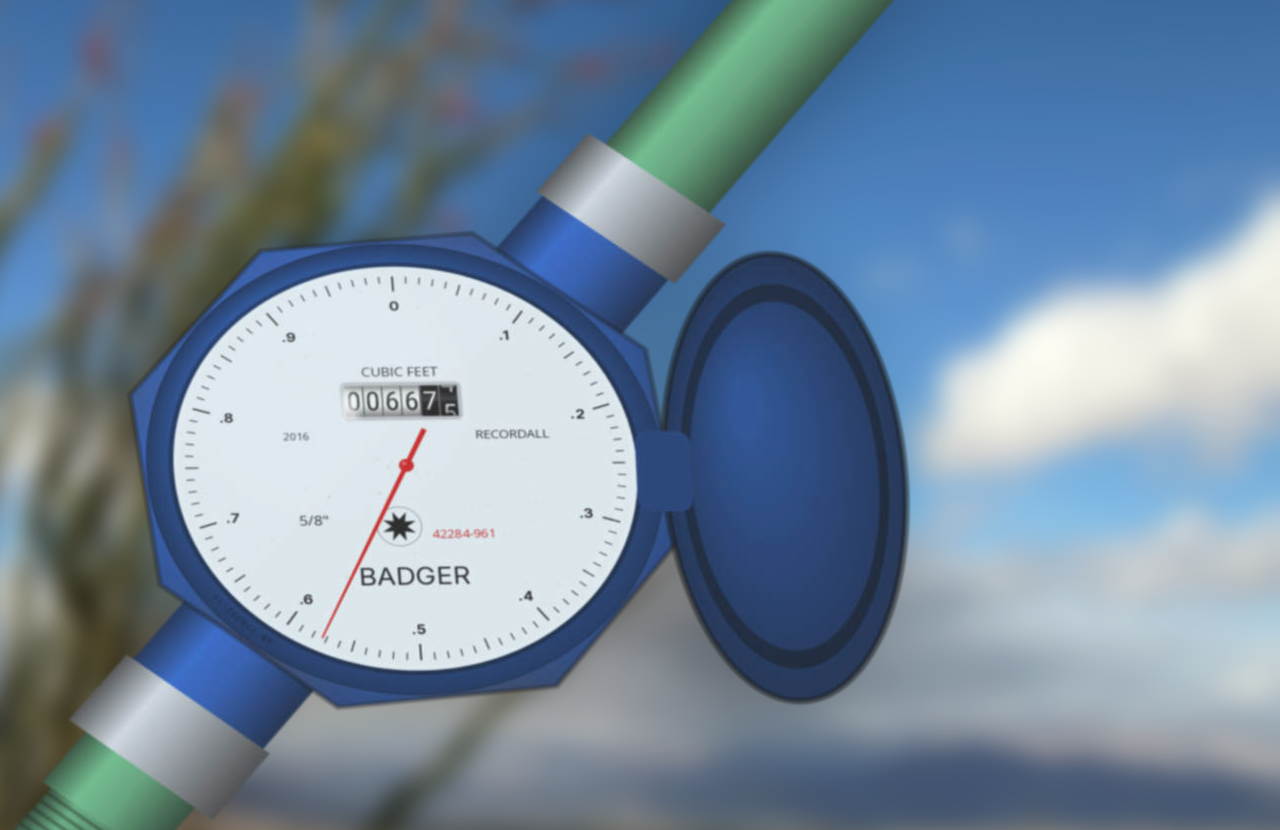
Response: 6674.57 ft³
